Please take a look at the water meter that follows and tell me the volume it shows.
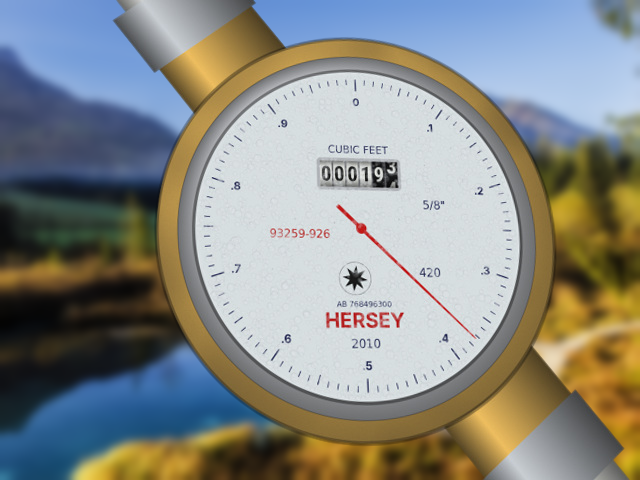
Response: 193.37 ft³
